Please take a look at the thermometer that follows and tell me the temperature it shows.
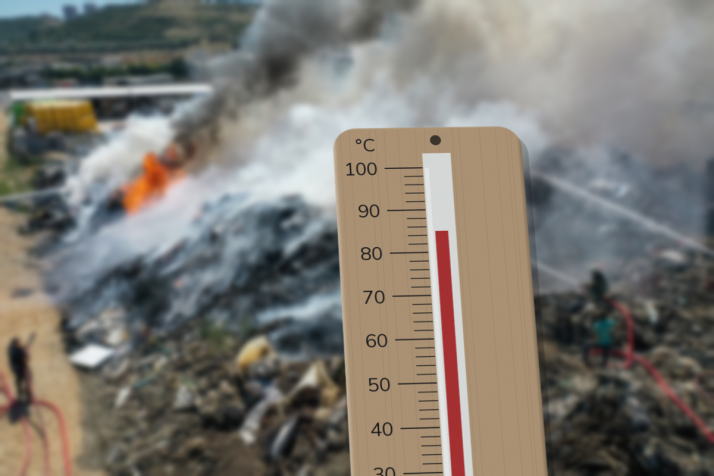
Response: 85 °C
